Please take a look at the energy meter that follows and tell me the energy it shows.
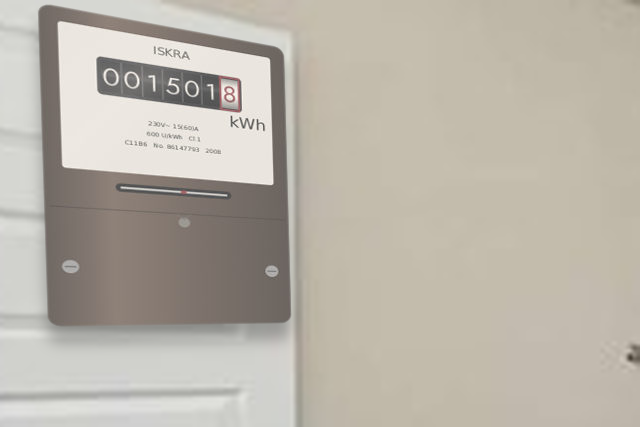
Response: 1501.8 kWh
